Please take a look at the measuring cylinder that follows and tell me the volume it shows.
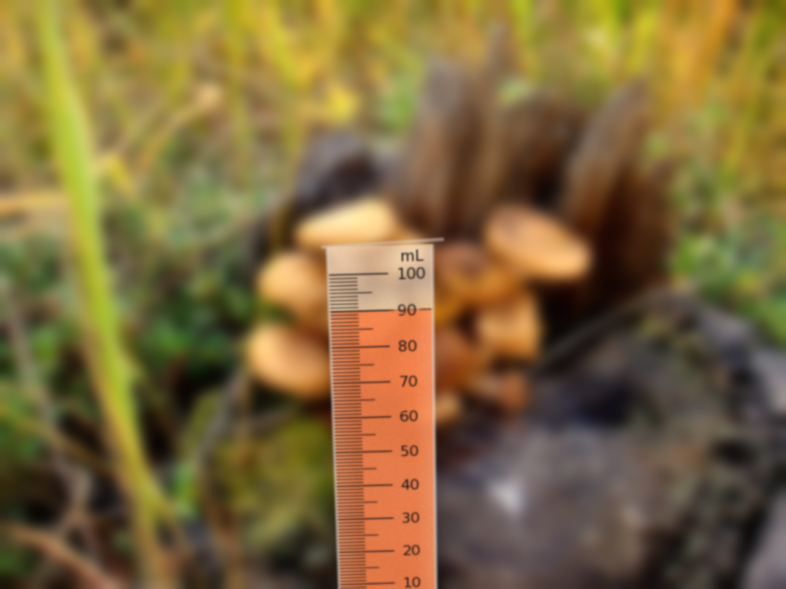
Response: 90 mL
